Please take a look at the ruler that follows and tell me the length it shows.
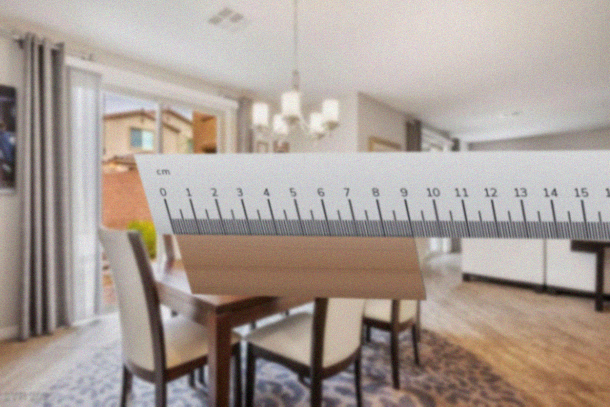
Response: 9 cm
